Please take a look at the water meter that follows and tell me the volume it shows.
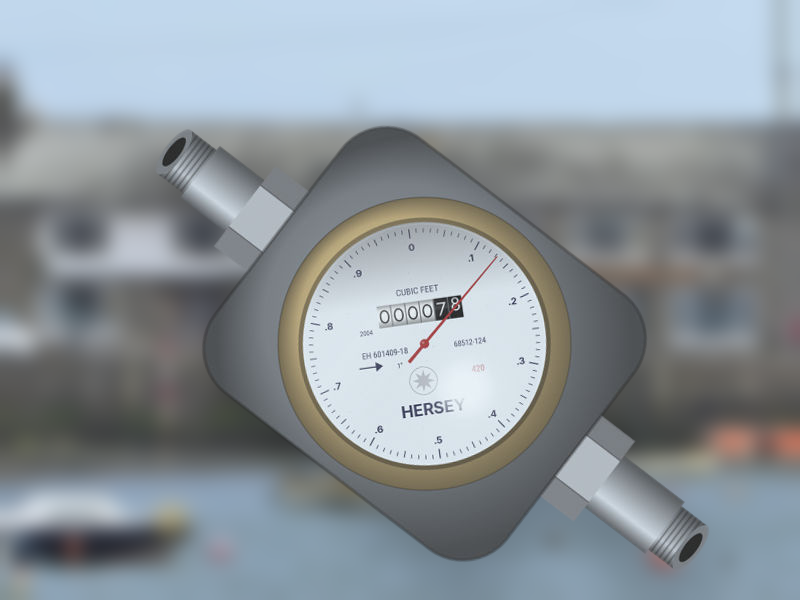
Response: 78.13 ft³
